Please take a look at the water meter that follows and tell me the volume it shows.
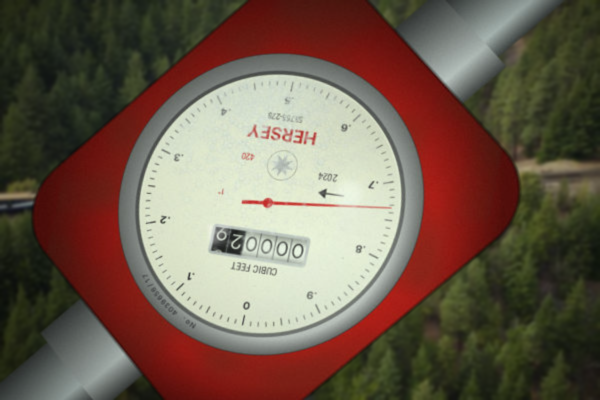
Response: 28.73 ft³
